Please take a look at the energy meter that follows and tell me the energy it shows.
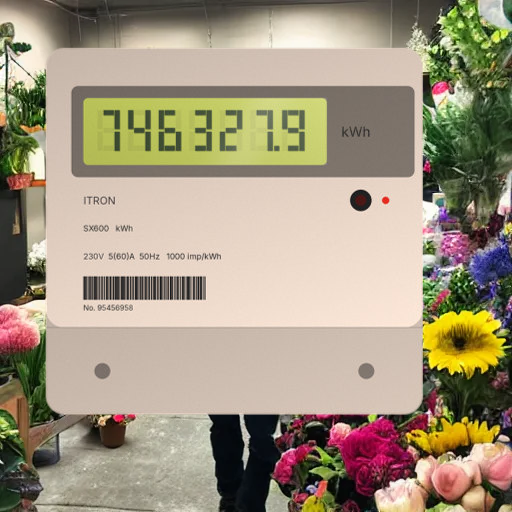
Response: 746327.9 kWh
